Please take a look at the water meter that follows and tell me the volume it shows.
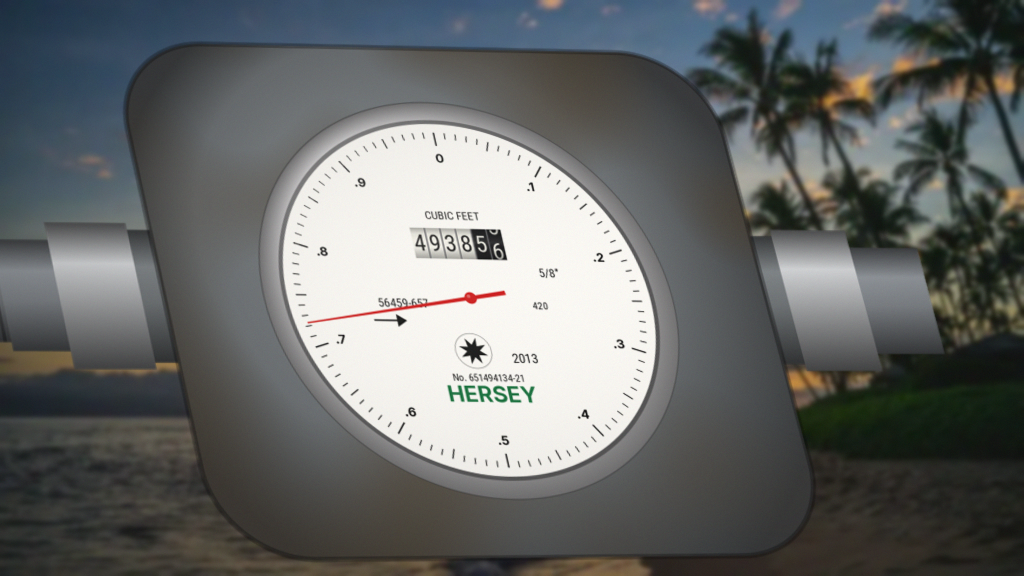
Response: 493855.72 ft³
